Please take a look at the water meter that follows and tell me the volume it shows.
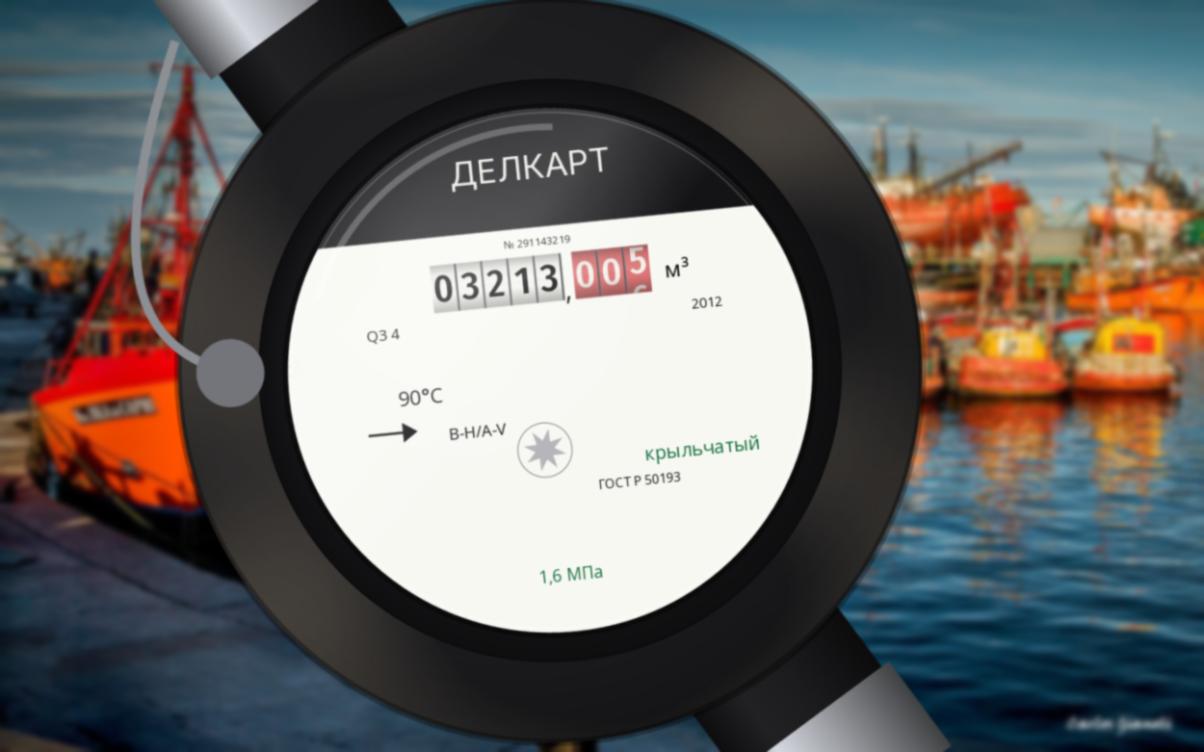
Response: 3213.005 m³
